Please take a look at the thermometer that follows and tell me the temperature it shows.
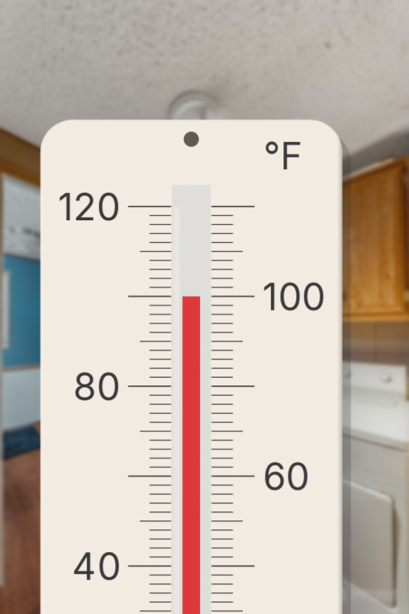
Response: 100 °F
